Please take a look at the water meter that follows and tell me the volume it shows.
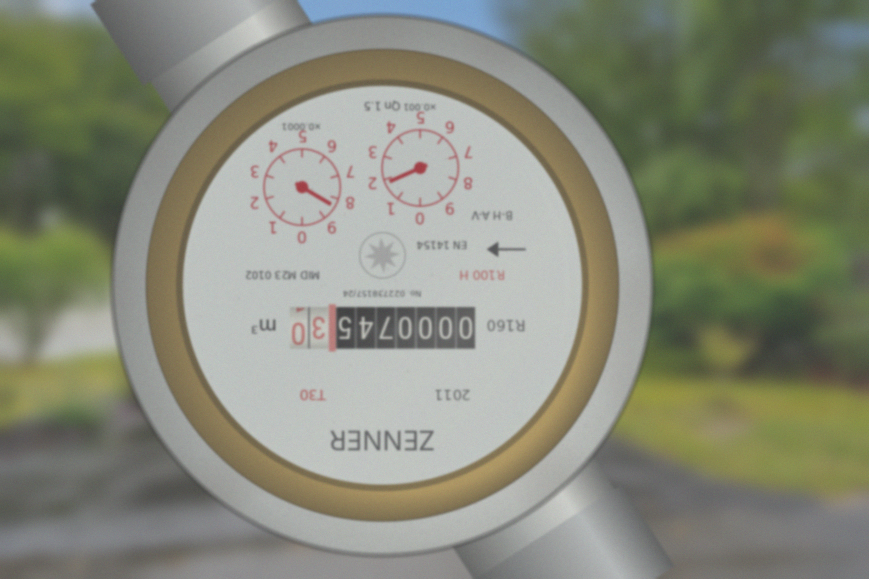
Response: 745.3018 m³
